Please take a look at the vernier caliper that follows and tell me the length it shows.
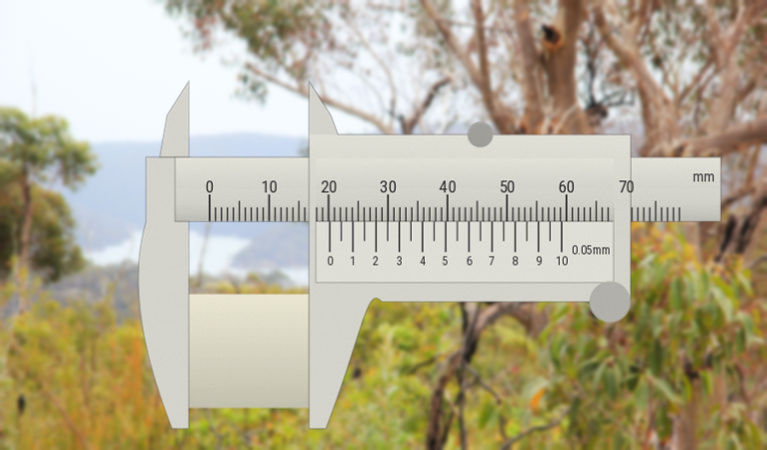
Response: 20.2 mm
